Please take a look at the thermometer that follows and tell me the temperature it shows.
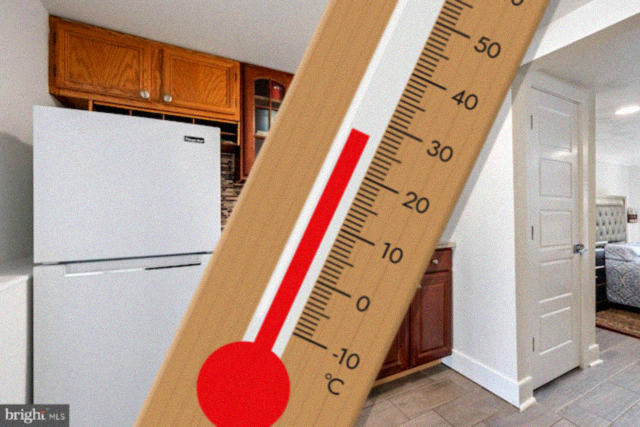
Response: 27 °C
